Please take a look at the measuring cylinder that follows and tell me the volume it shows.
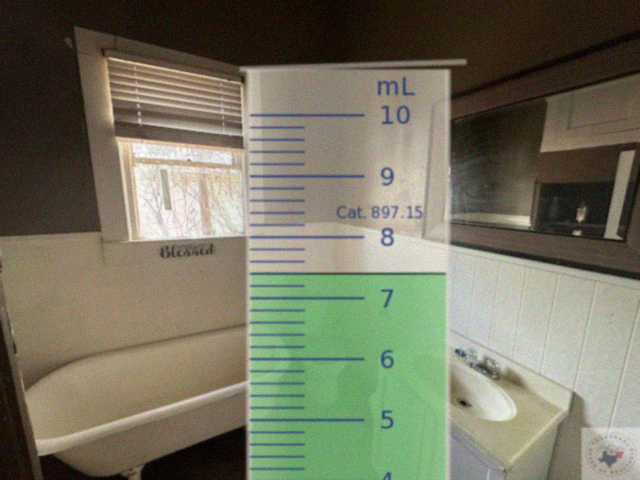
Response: 7.4 mL
